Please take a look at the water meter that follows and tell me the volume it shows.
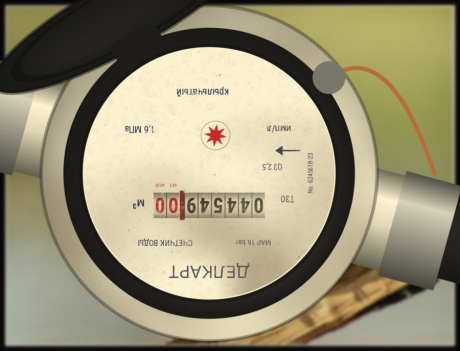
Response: 44549.00 m³
